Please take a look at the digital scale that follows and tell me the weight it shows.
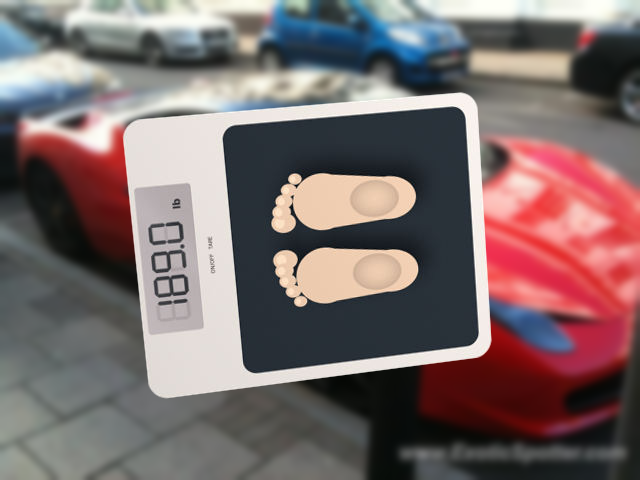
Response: 189.0 lb
